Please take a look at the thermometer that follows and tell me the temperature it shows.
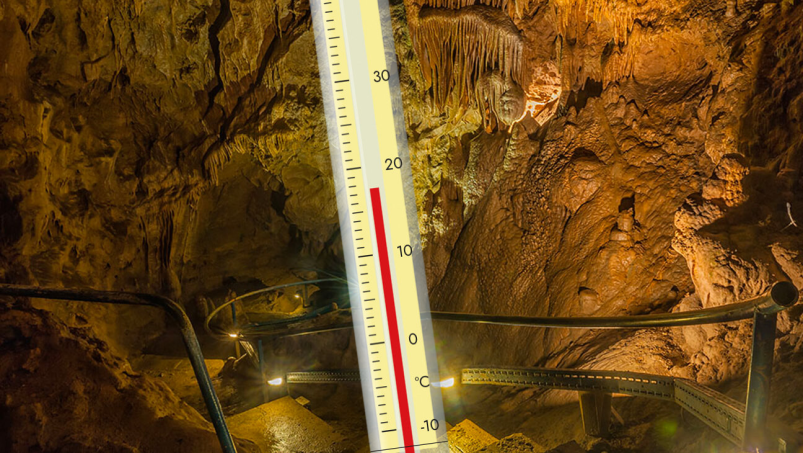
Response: 17.5 °C
